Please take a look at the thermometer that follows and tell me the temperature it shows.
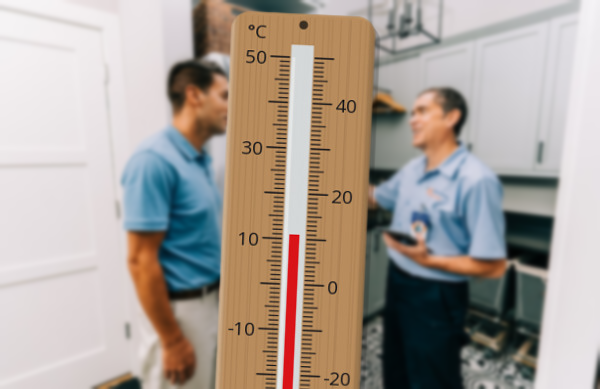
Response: 11 °C
